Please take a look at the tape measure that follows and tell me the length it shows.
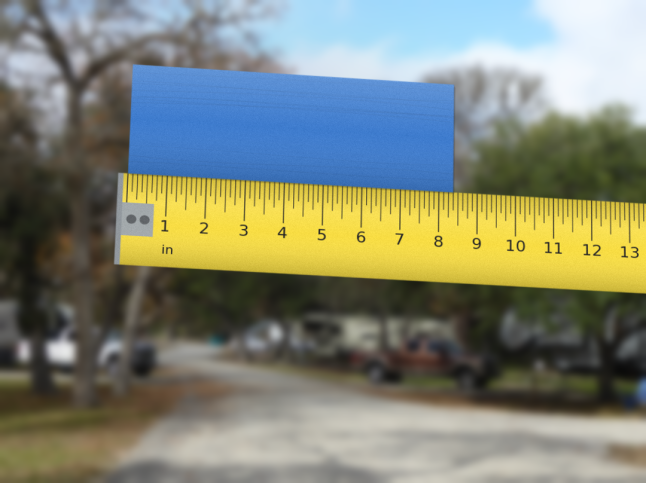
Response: 8.375 in
